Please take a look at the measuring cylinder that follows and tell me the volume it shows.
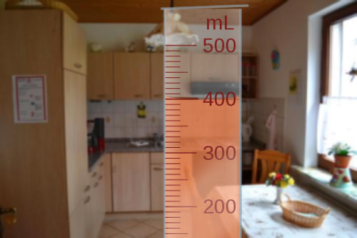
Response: 400 mL
